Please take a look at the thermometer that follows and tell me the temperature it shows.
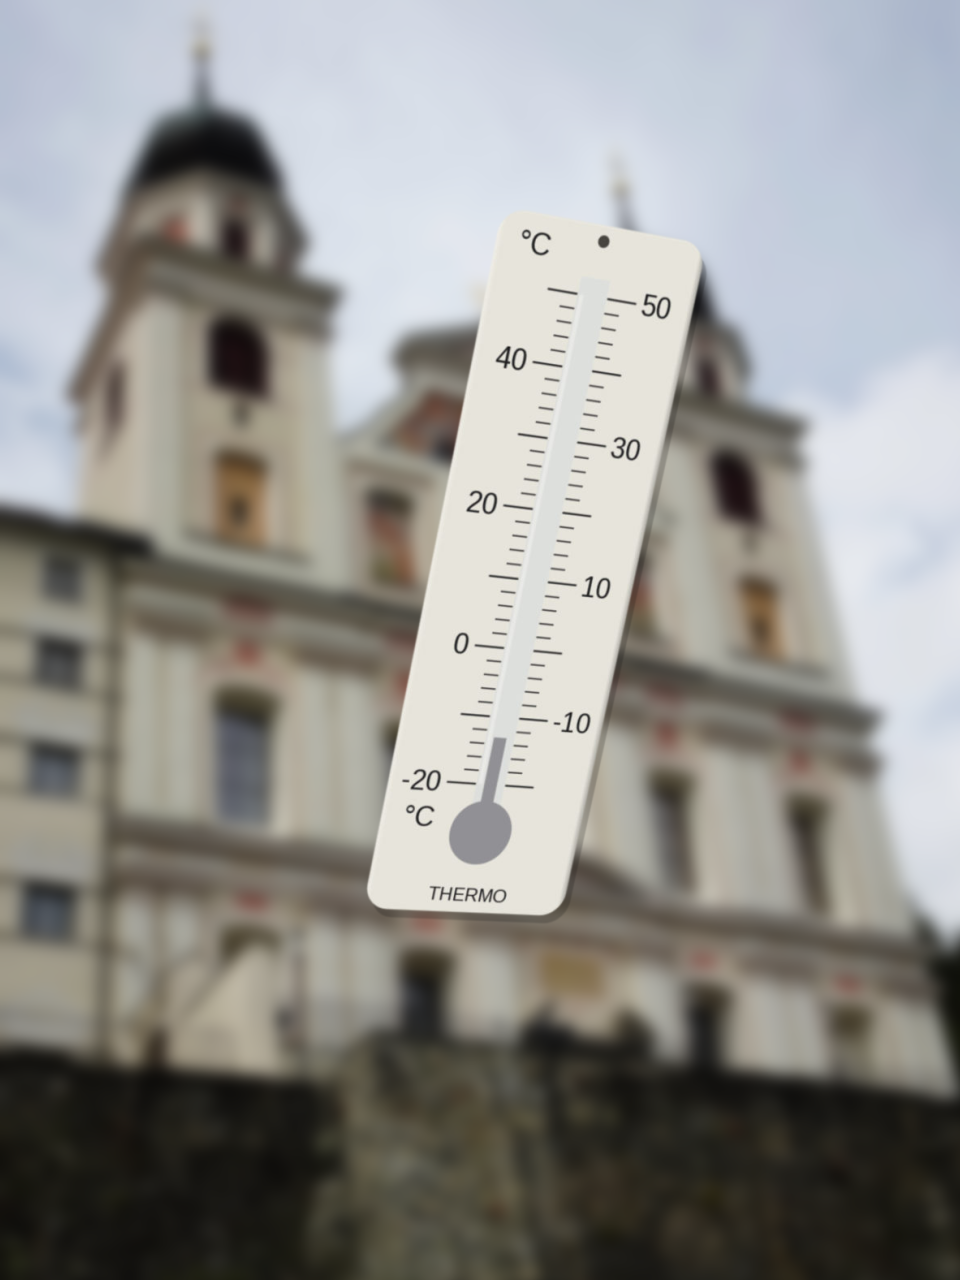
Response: -13 °C
